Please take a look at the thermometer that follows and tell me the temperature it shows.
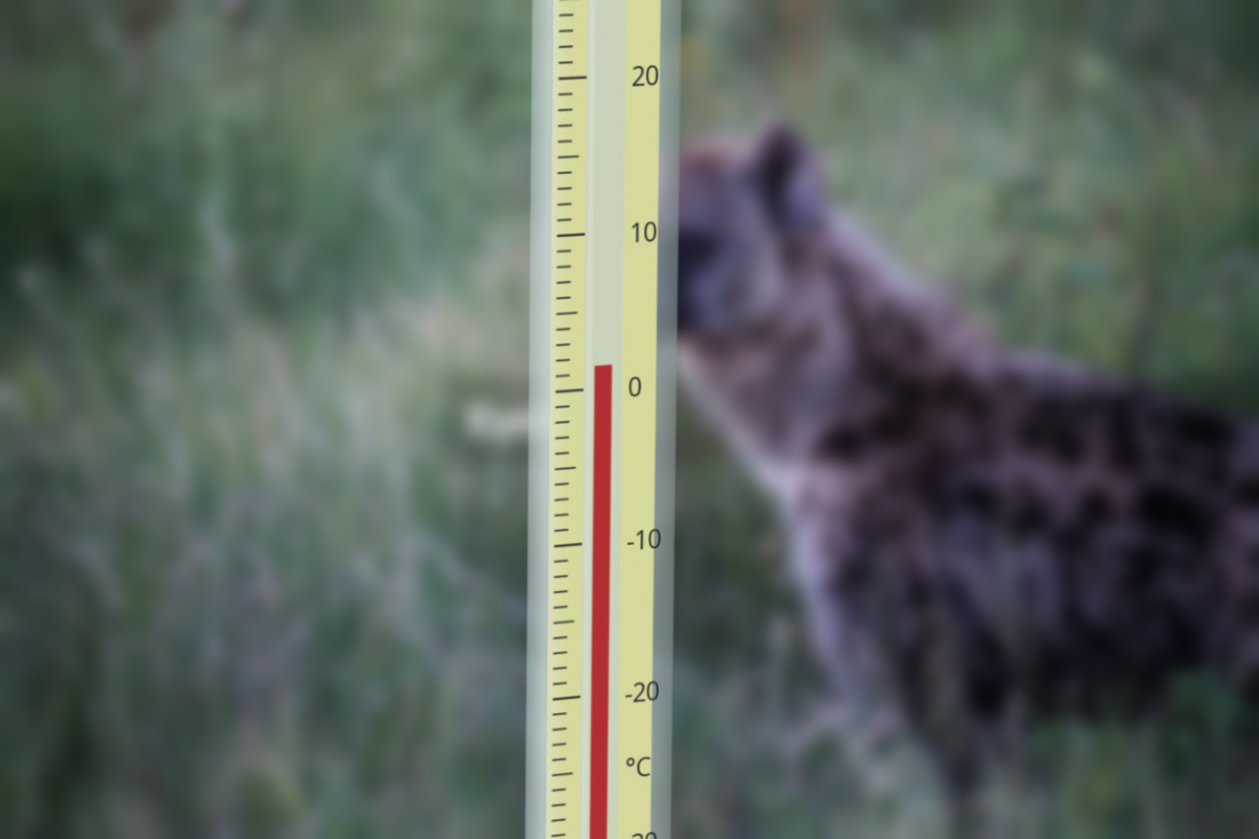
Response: 1.5 °C
